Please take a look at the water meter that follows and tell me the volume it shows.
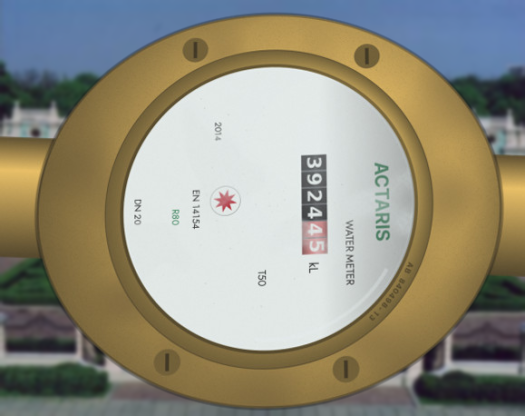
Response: 3924.45 kL
